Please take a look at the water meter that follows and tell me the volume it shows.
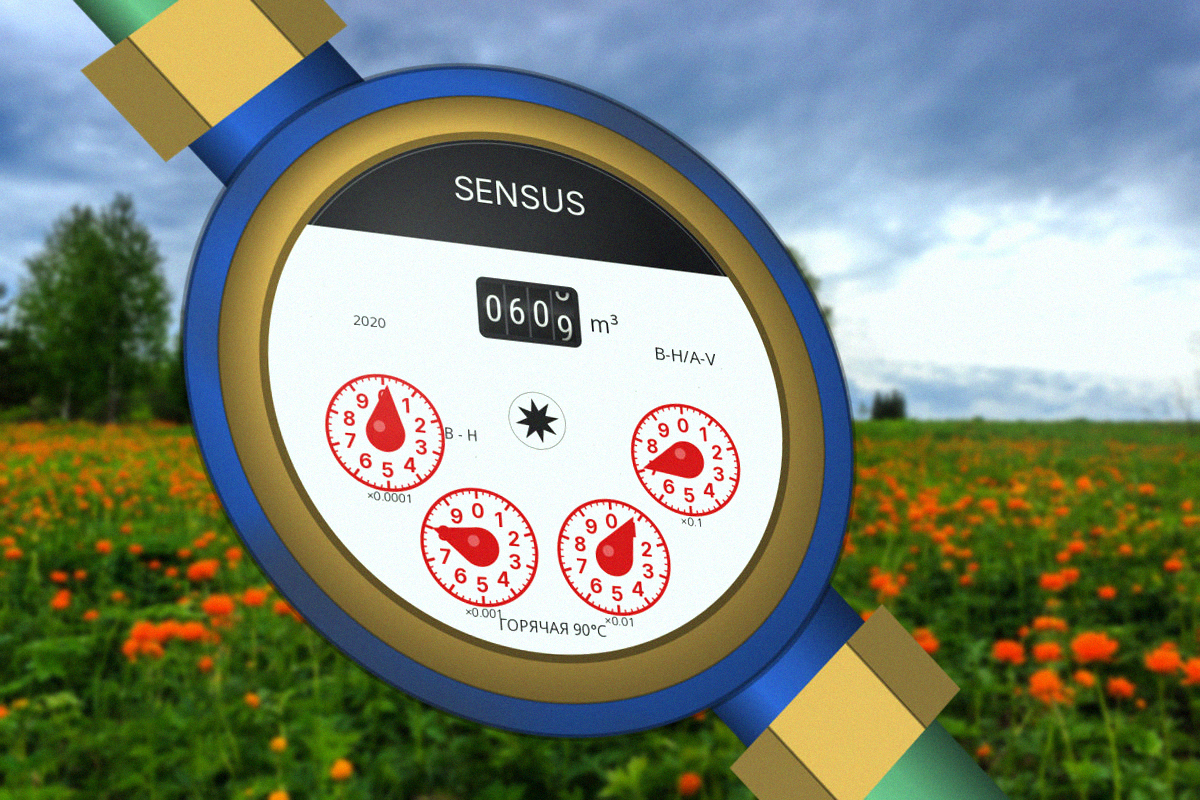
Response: 608.7080 m³
